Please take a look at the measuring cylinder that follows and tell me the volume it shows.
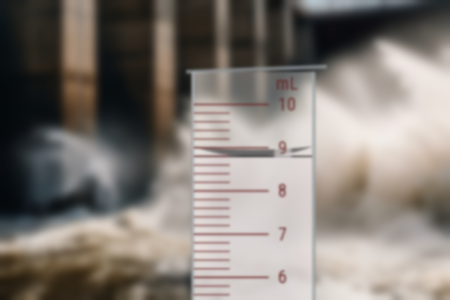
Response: 8.8 mL
